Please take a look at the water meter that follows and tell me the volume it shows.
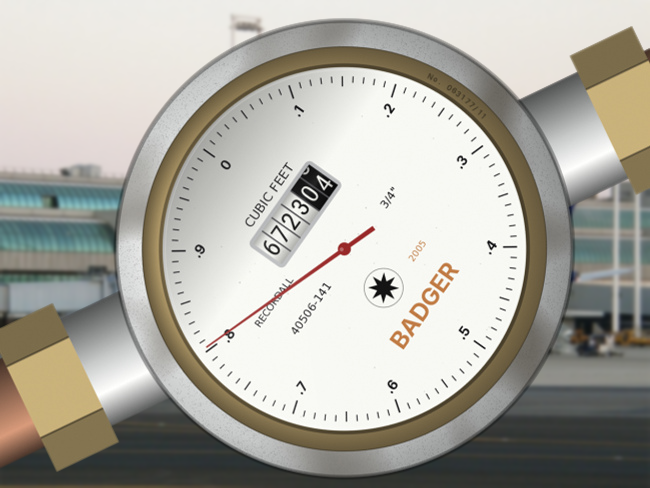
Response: 672303.80 ft³
